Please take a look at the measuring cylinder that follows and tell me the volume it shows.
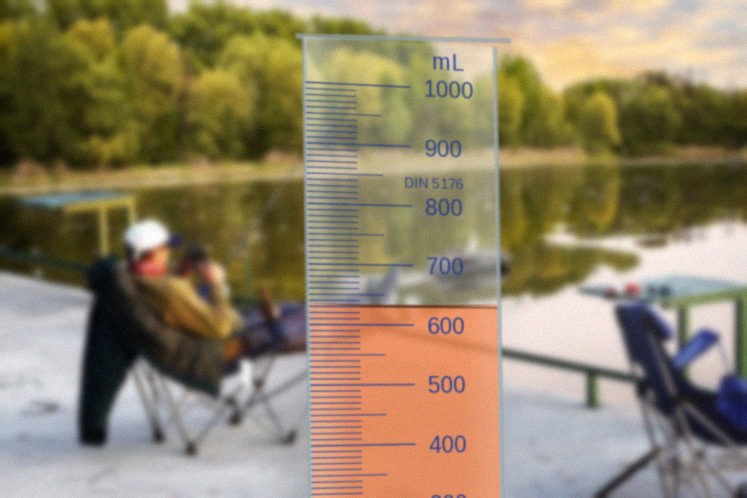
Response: 630 mL
